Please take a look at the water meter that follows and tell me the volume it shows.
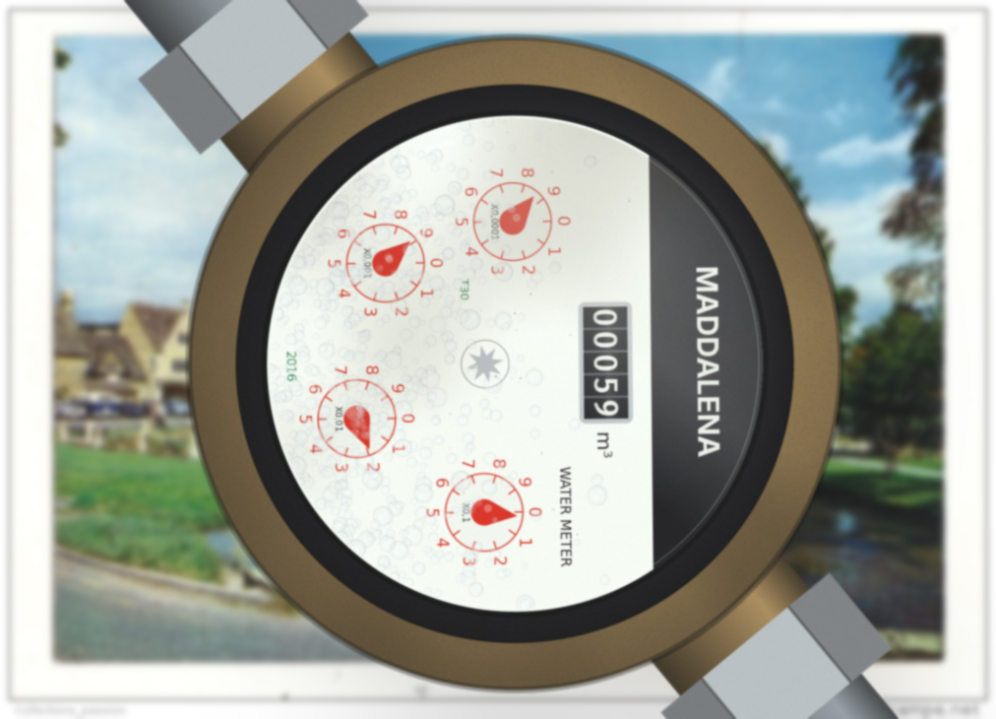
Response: 59.0188 m³
